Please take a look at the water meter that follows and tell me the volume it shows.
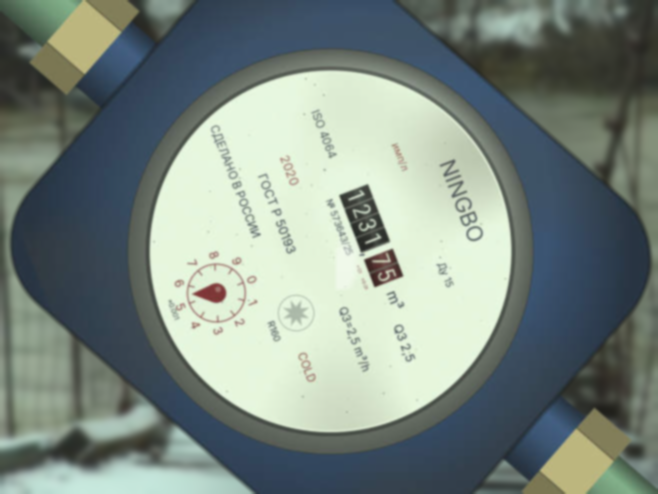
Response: 1231.755 m³
